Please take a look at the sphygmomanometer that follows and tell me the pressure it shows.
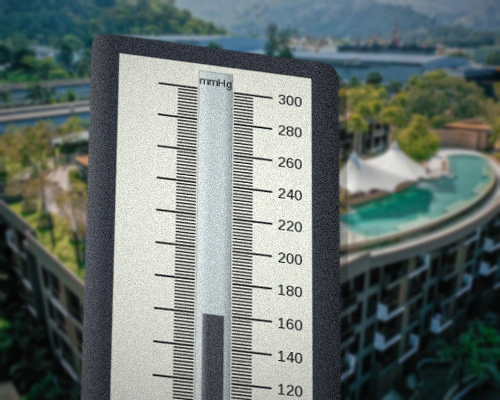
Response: 160 mmHg
